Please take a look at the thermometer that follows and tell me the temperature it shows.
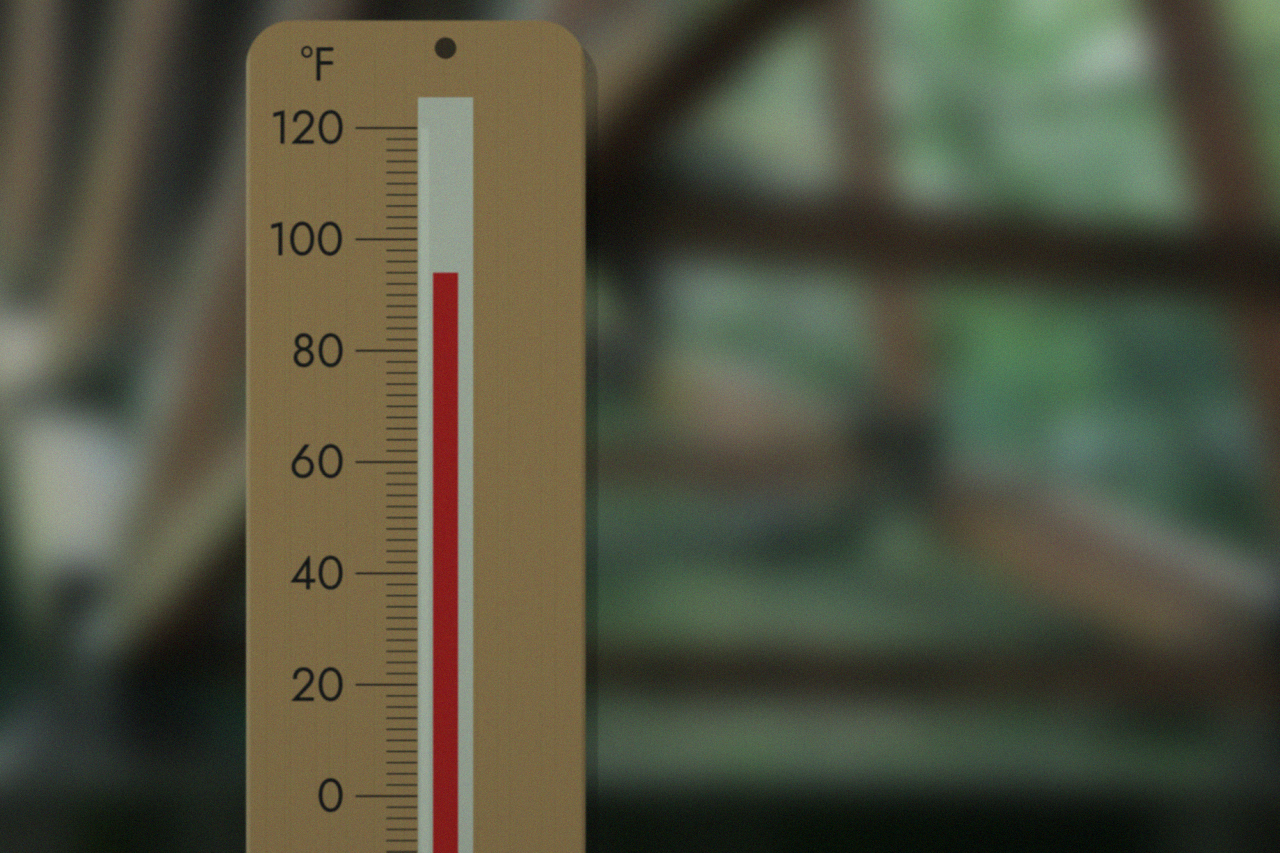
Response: 94 °F
